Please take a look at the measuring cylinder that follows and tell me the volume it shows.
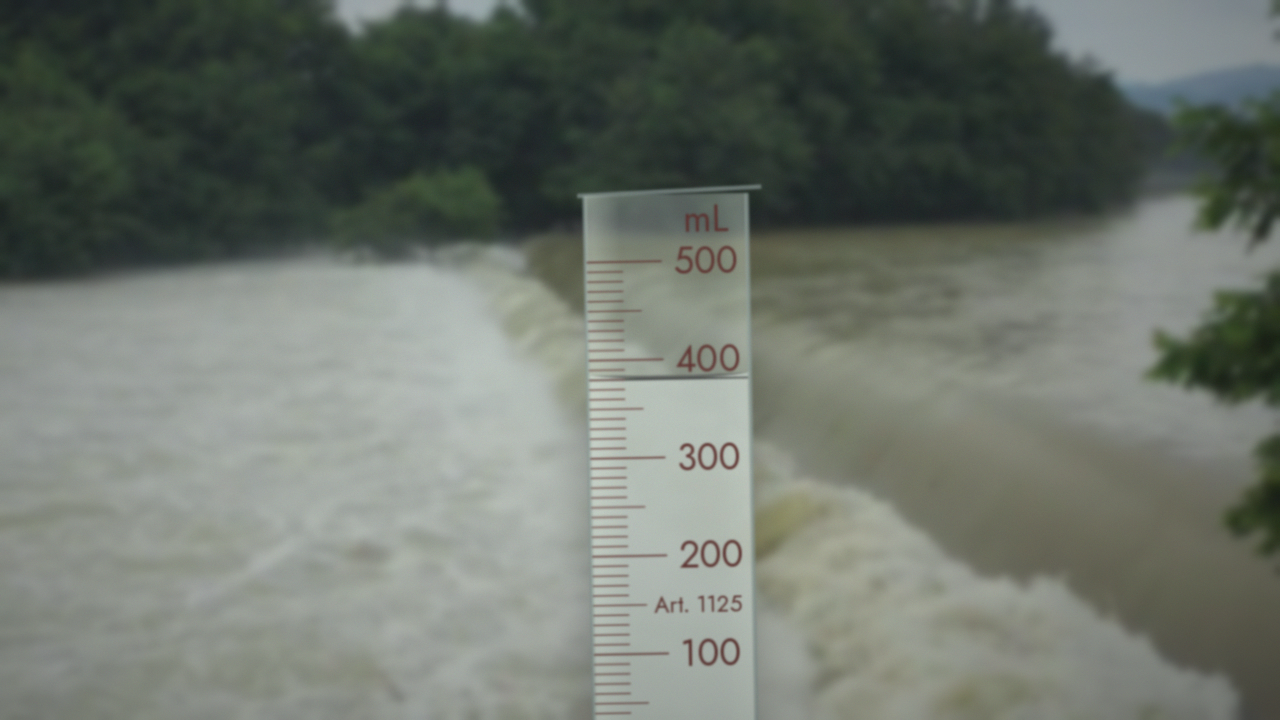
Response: 380 mL
